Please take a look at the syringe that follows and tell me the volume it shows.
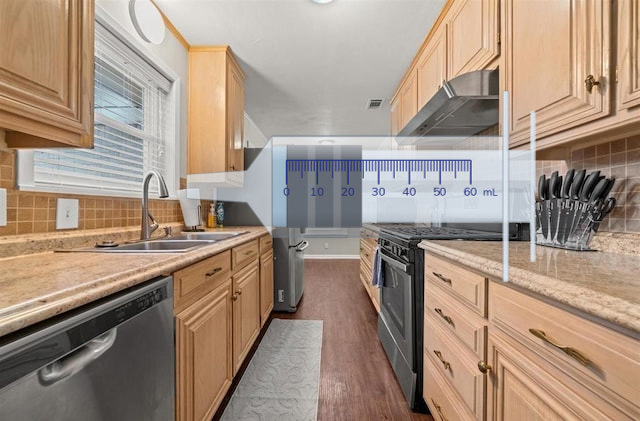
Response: 0 mL
